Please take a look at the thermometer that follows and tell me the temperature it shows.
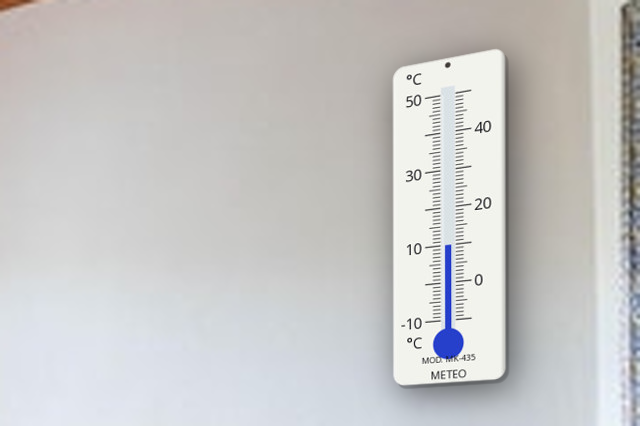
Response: 10 °C
